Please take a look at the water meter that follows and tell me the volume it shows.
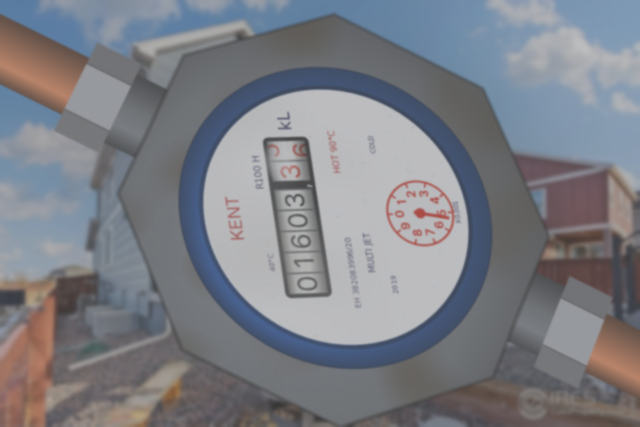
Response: 1603.355 kL
